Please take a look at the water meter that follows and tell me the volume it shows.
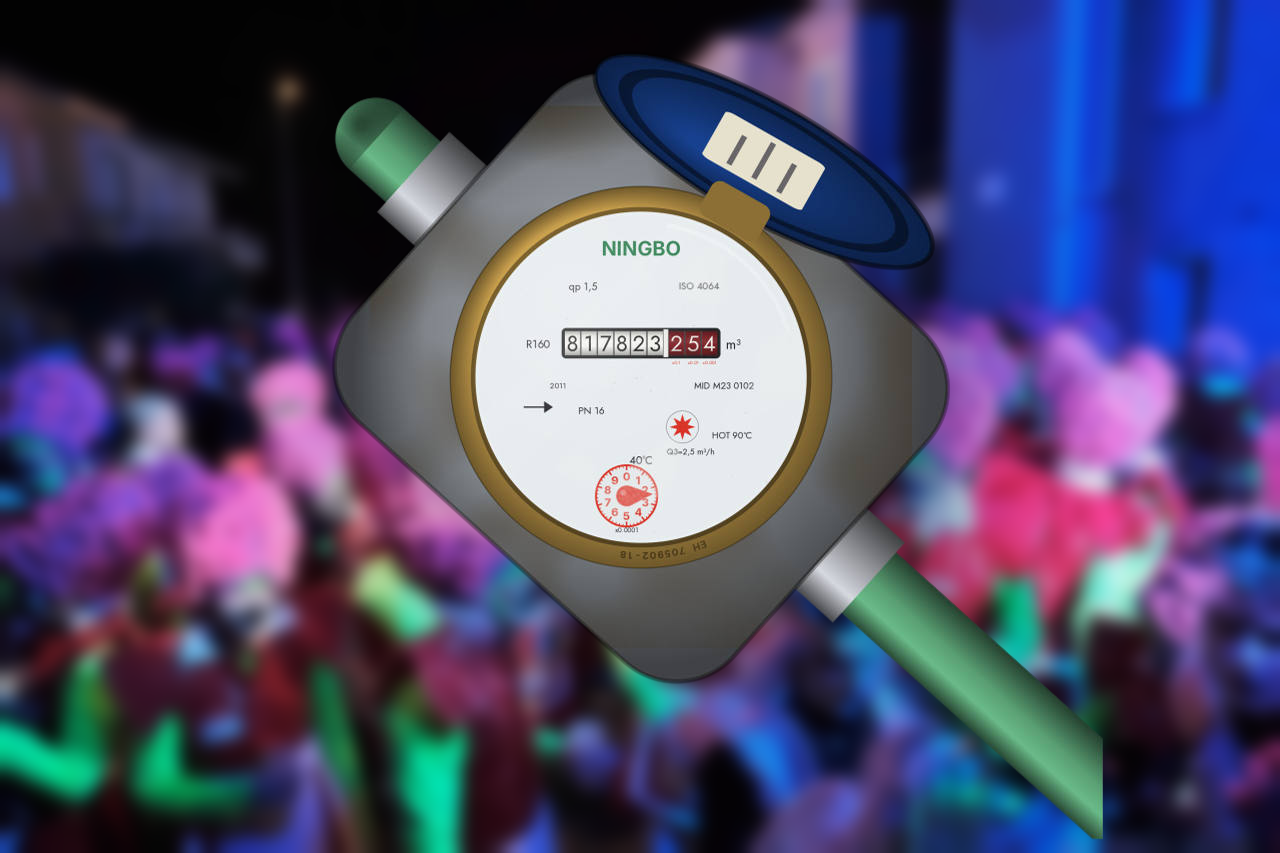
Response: 817823.2542 m³
